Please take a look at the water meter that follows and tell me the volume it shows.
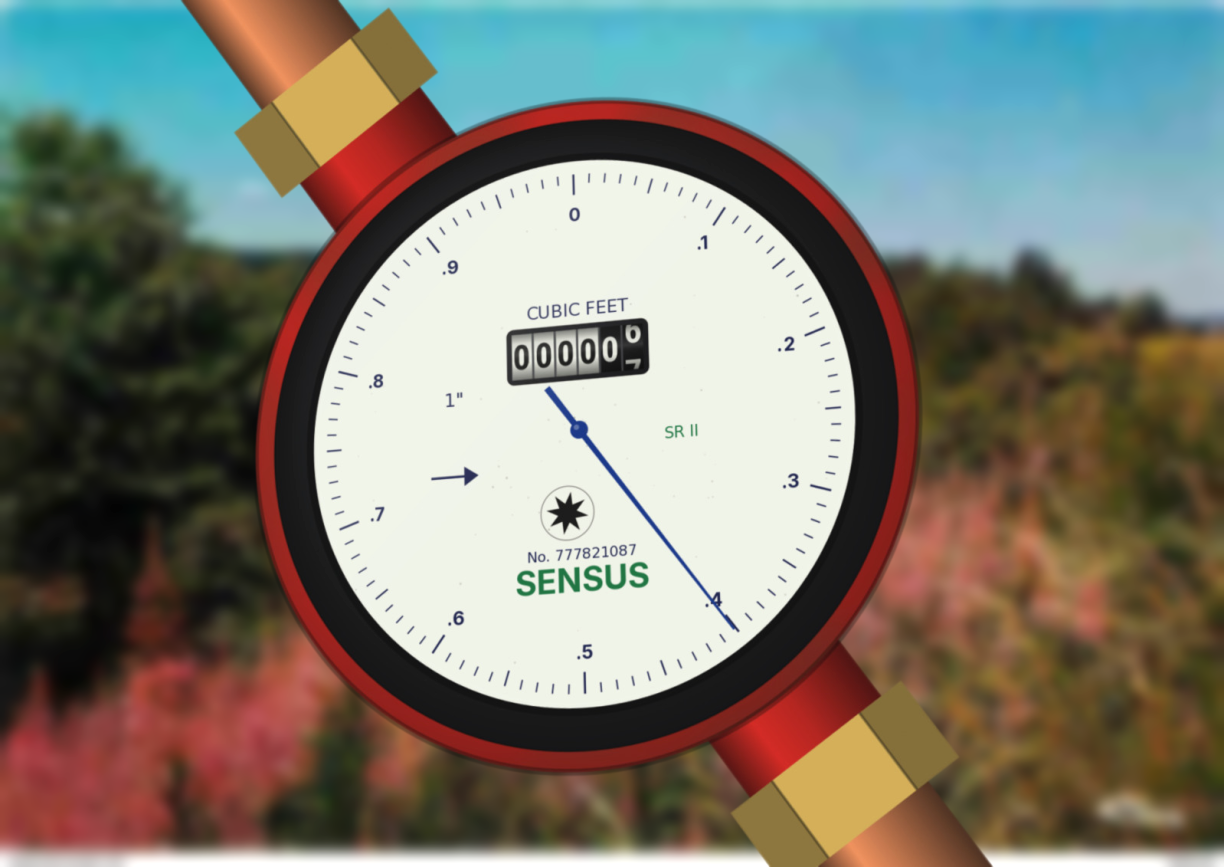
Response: 6.40 ft³
